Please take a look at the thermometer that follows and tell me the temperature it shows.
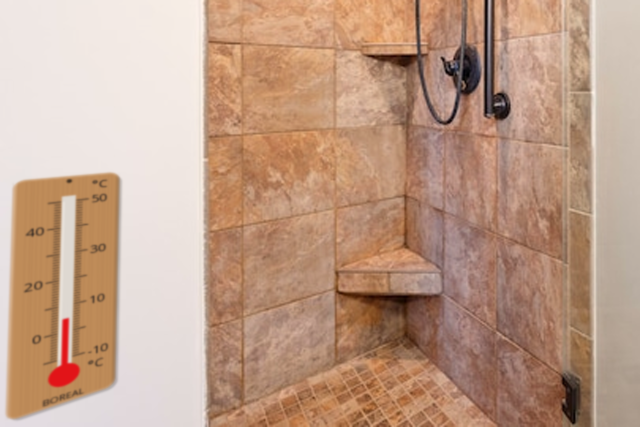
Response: 5 °C
